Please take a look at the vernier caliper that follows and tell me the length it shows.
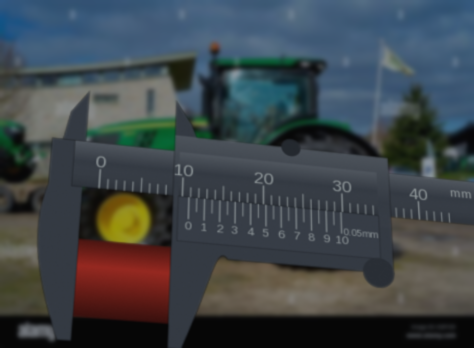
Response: 10.8 mm
